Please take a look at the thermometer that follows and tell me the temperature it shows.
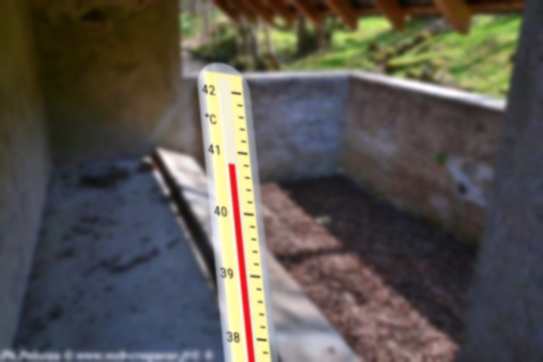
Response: 40.8 °C
